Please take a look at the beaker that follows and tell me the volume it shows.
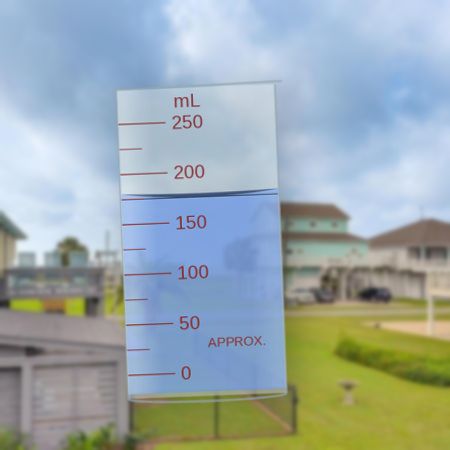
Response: 175 mL
